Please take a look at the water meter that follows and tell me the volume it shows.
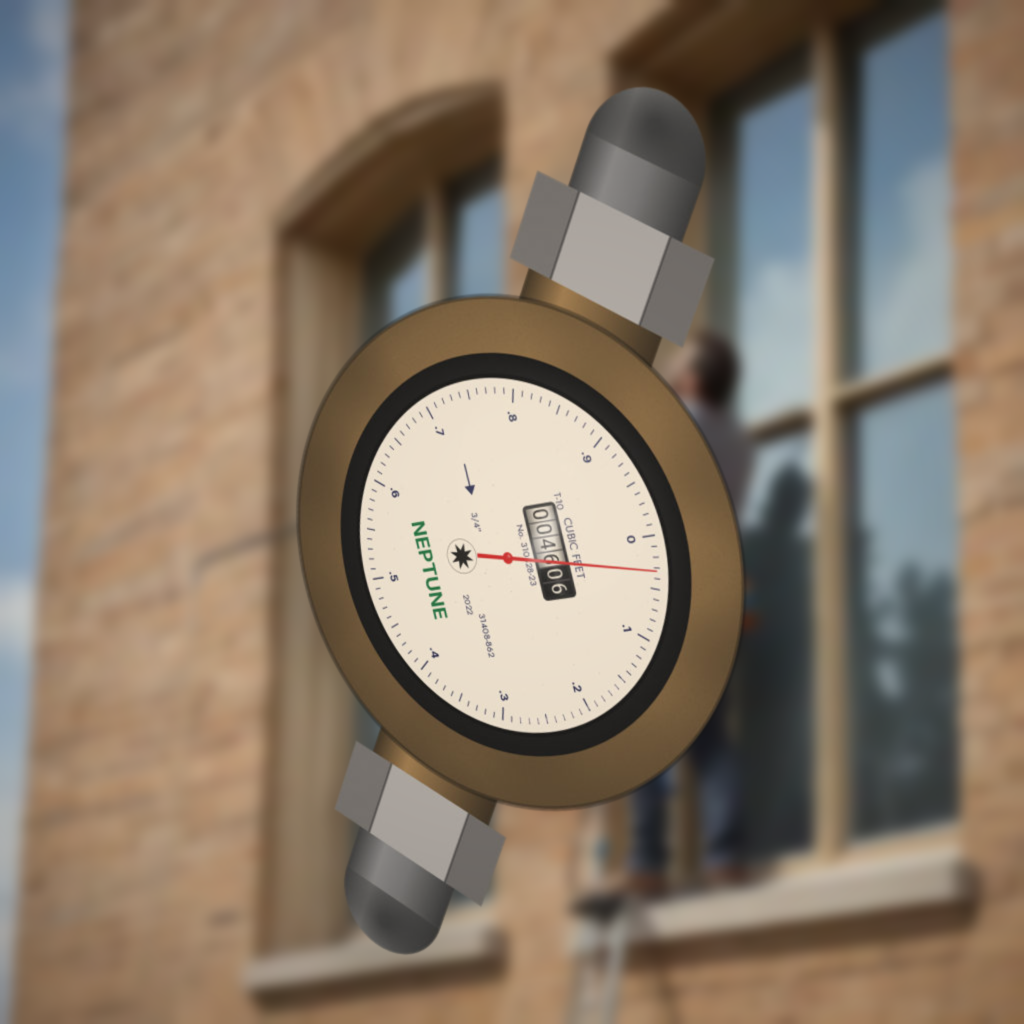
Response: 4606.03 ft³
